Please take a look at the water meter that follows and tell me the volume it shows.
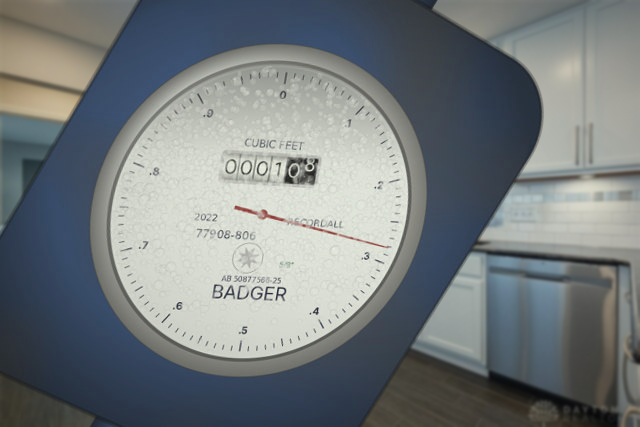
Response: 108.28 ft³
